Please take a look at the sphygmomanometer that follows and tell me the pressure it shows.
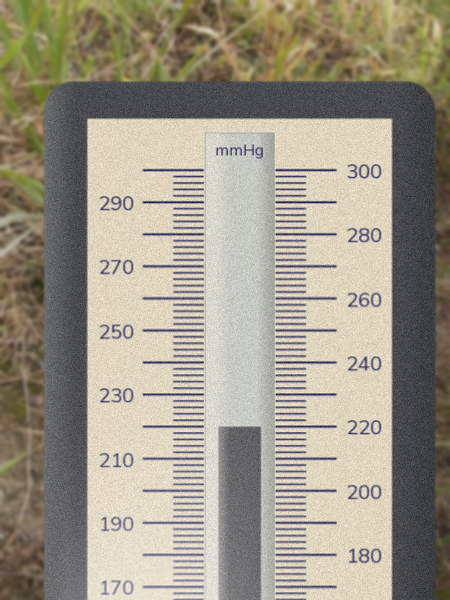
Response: 220 mmHg
